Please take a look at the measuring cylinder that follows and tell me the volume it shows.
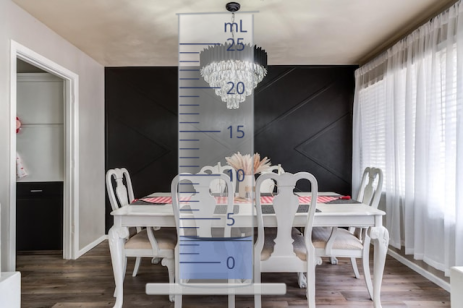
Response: 2.5 mL
